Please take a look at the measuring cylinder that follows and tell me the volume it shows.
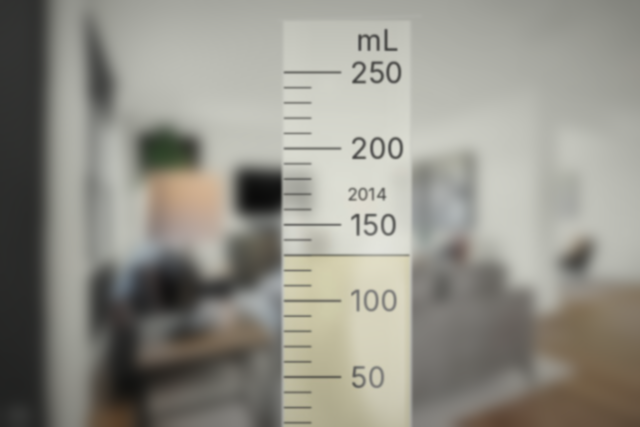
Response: 130 mL
